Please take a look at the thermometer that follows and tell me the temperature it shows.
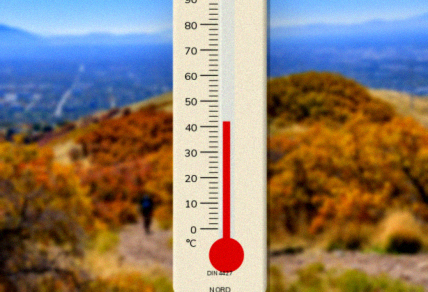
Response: 42 °C
